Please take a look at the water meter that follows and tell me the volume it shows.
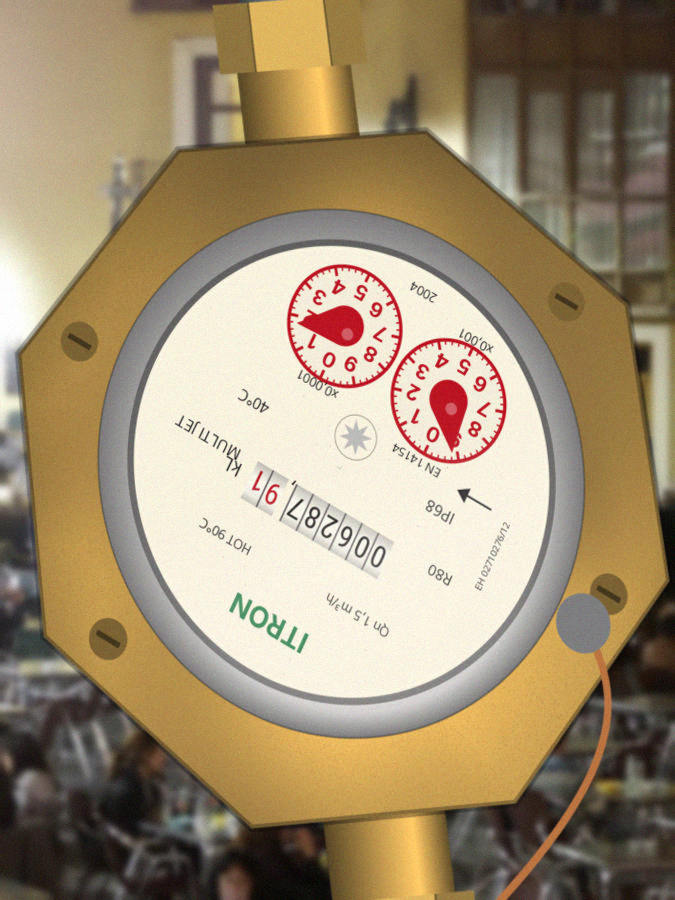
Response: 6287.9091 kL
